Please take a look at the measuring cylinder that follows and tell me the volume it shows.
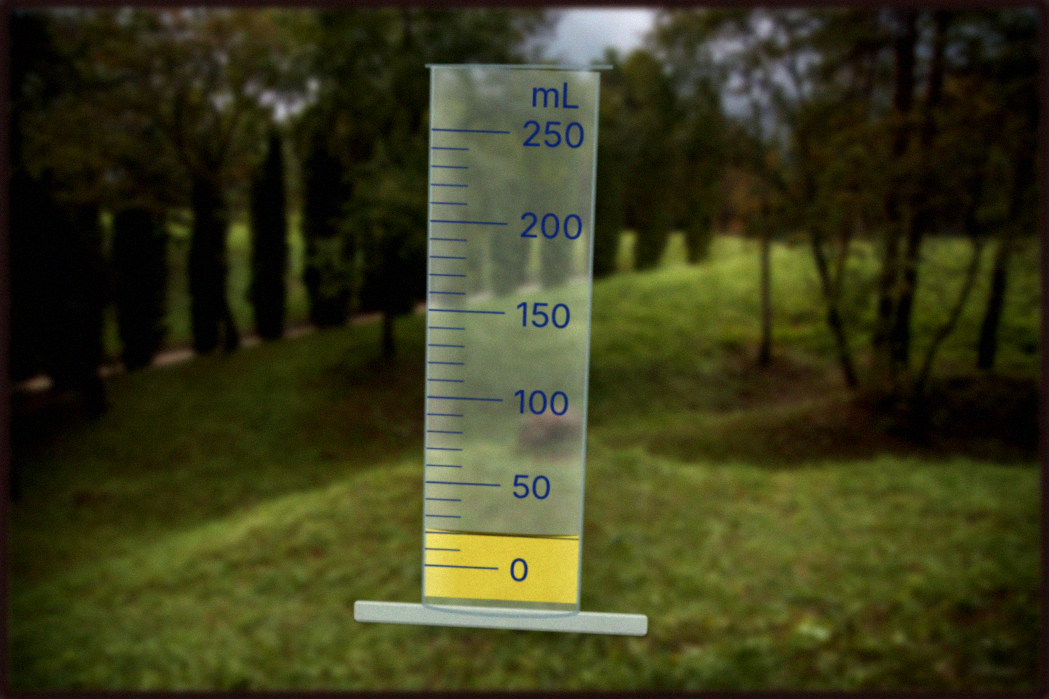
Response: 20 mL
